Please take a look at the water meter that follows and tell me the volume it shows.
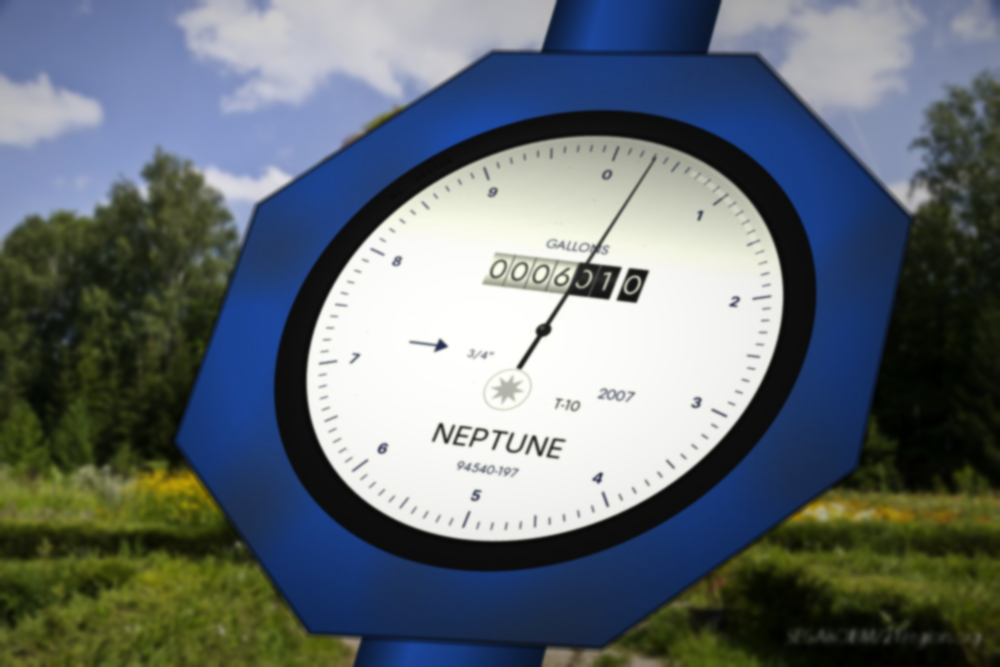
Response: 6010.3 gal
